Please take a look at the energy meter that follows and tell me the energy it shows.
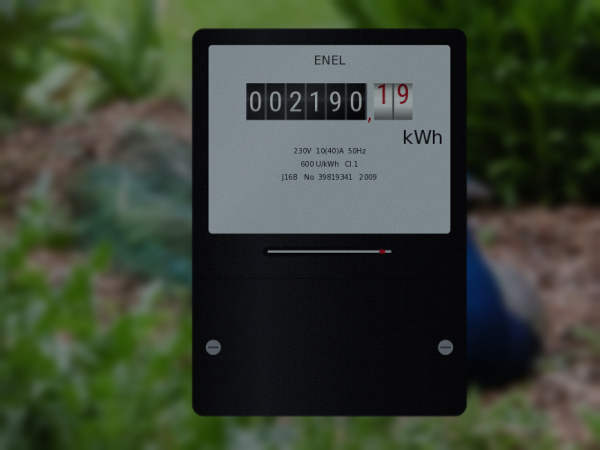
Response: 2190.19 kWh
